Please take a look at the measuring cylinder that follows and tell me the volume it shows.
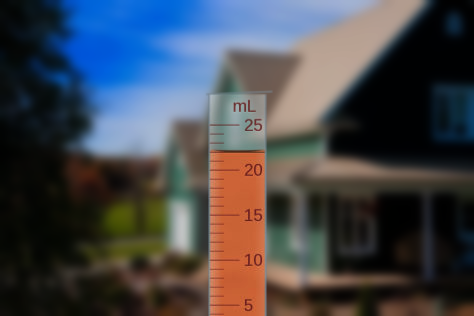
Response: 22 mL
